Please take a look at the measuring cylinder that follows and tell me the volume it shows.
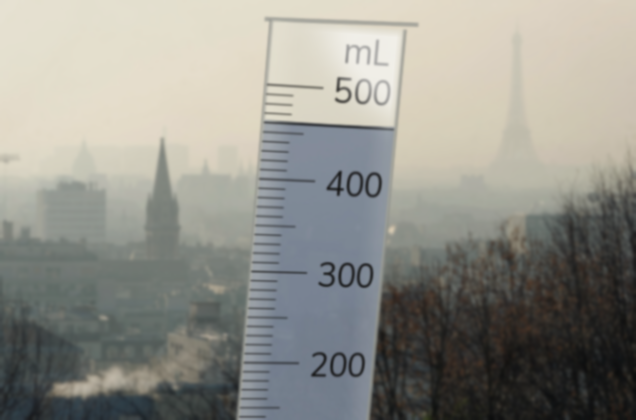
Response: 460 mL
